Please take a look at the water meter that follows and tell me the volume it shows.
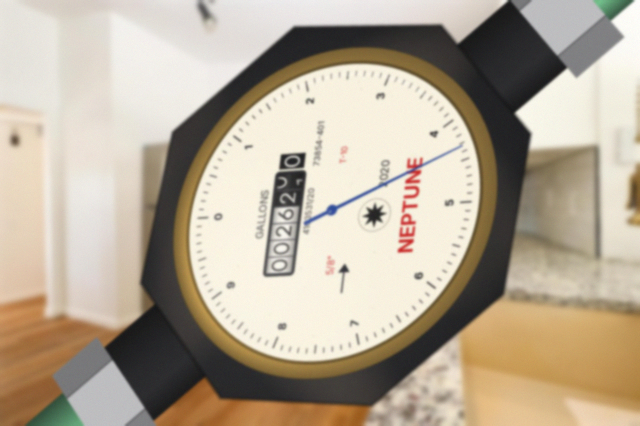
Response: 26204.3 gal
